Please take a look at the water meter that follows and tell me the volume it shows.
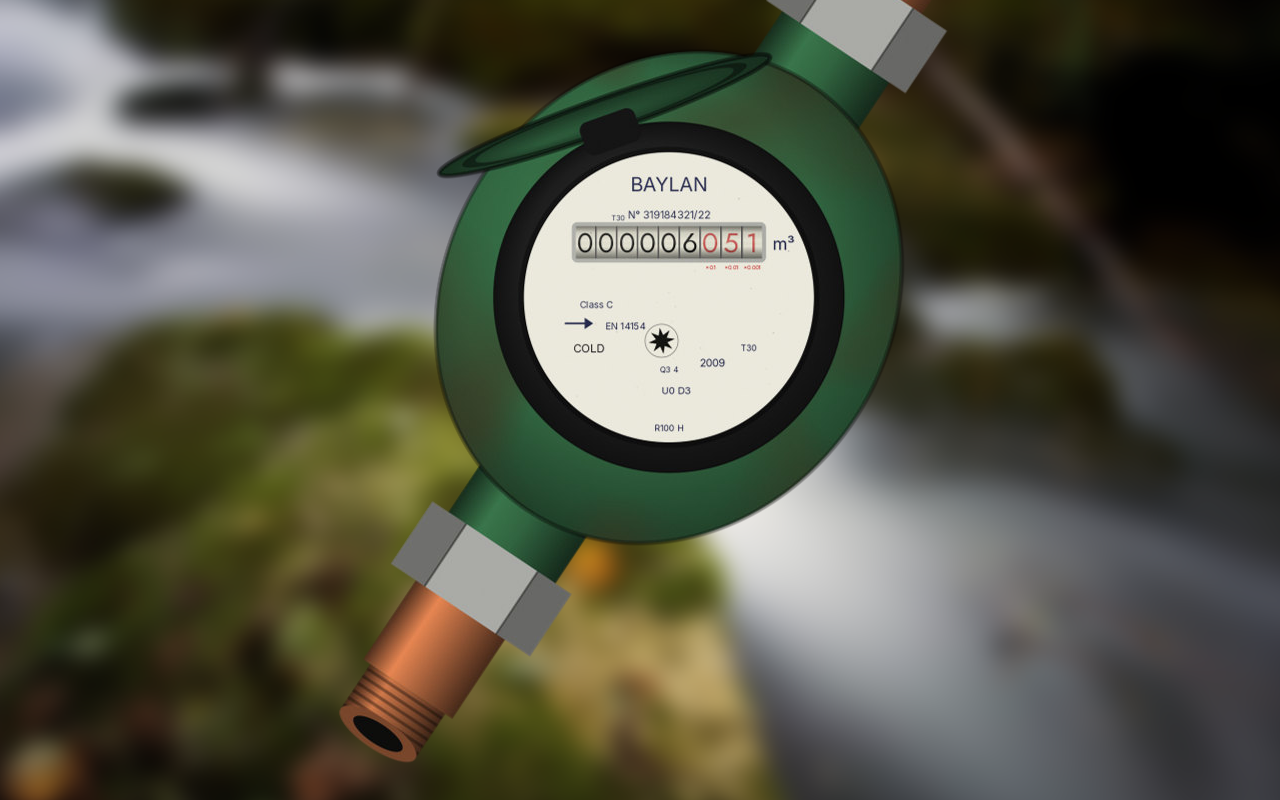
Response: 6.051 m³
